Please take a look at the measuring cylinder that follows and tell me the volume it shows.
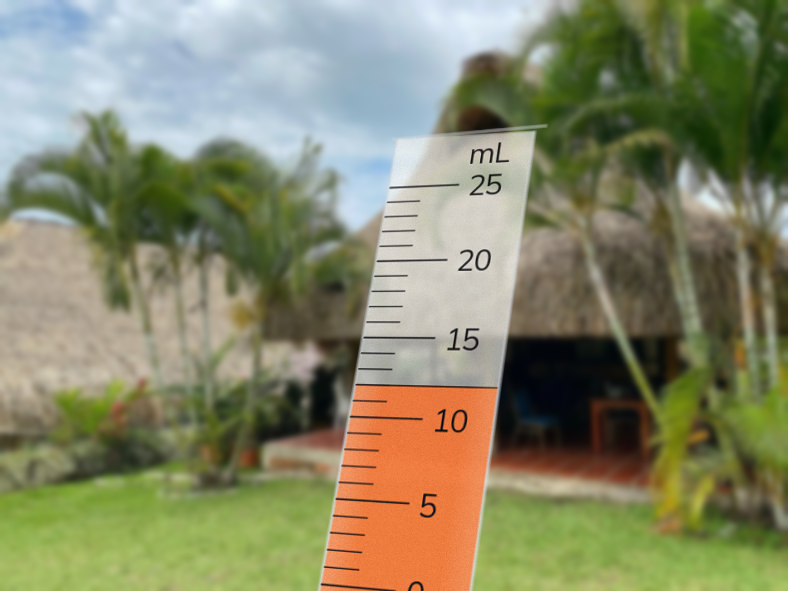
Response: 12 mL
